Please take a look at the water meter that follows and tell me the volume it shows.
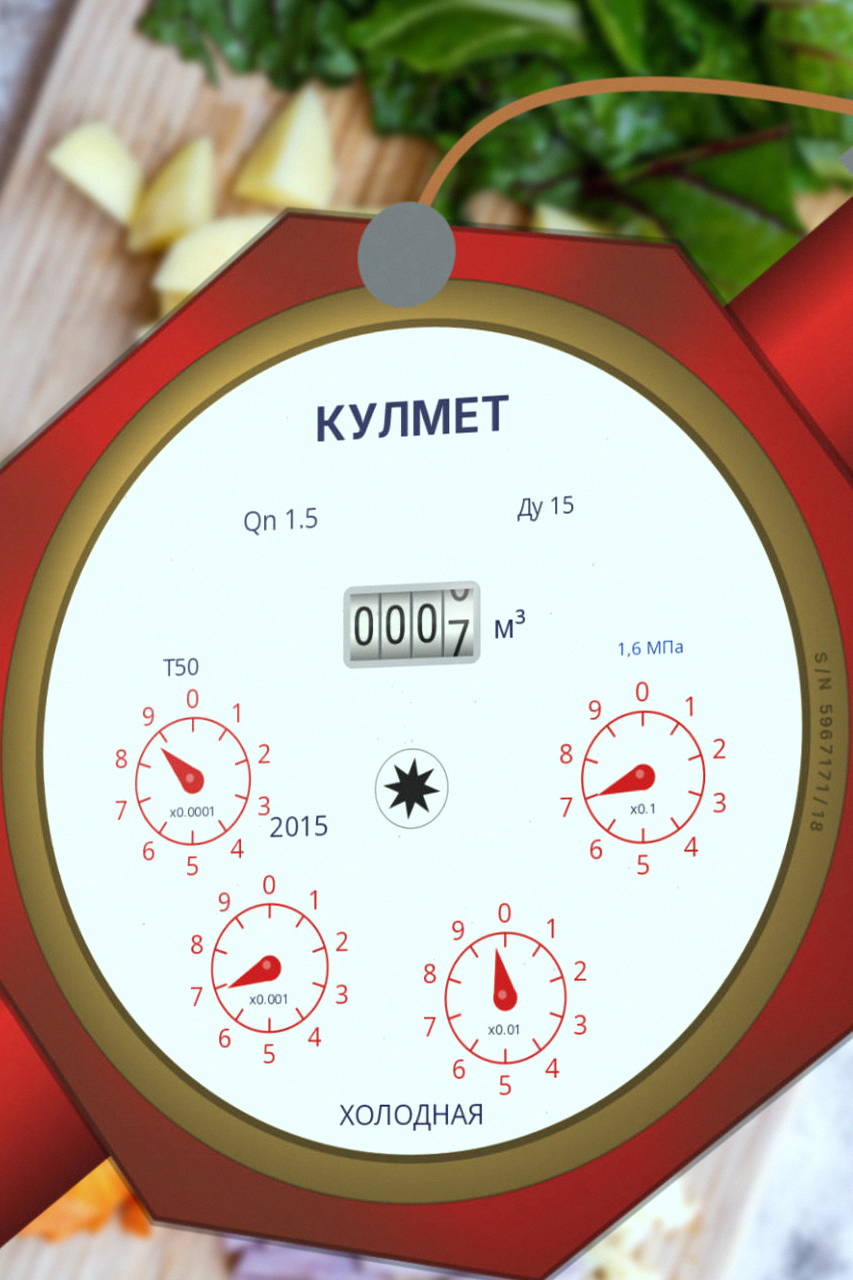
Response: 6.6968 m³
